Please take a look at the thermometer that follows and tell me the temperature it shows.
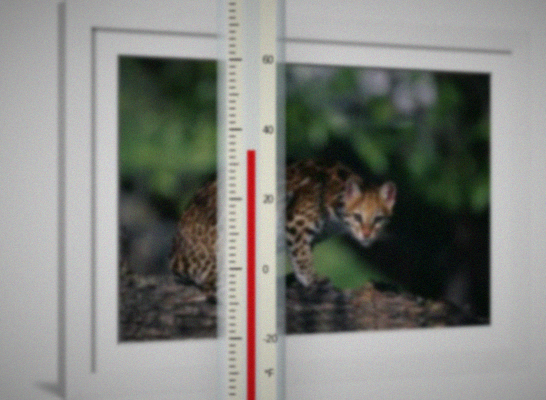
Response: 34 °F
